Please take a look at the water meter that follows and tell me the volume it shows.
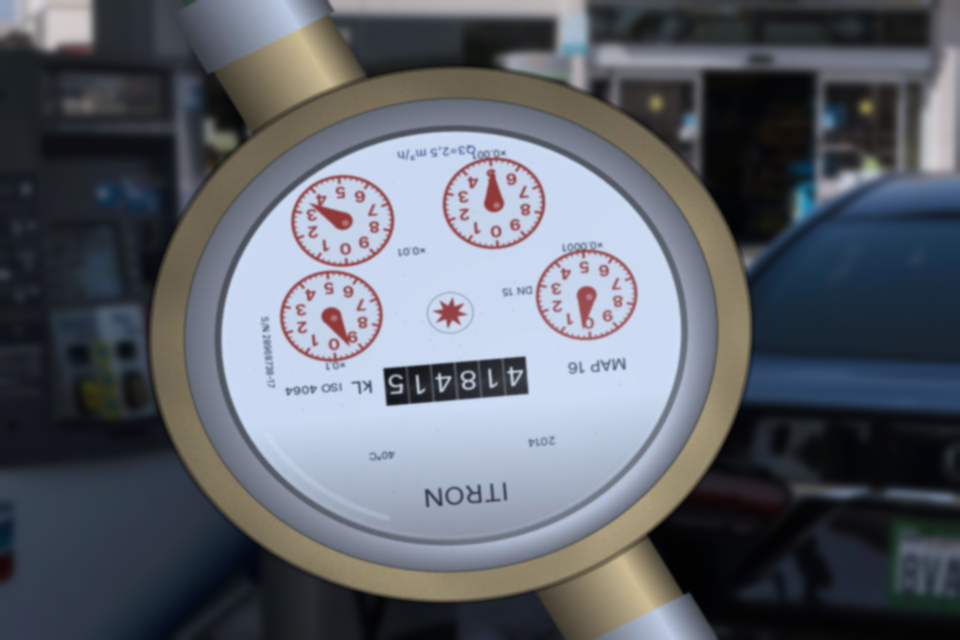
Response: 418414.9350 kL
